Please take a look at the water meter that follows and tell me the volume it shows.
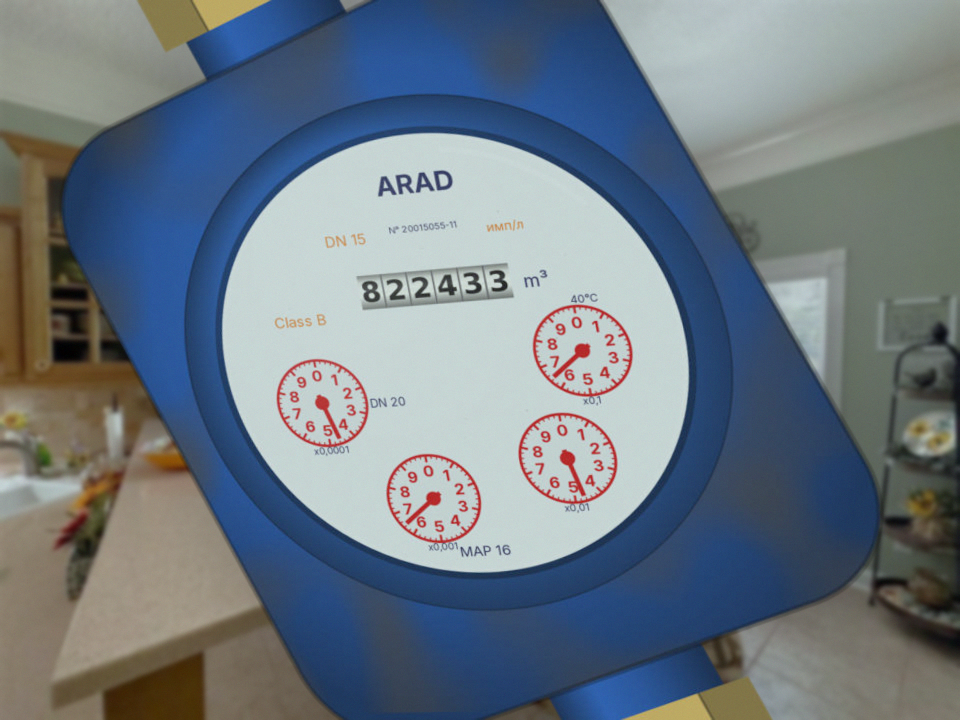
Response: 822433.6464 m³
